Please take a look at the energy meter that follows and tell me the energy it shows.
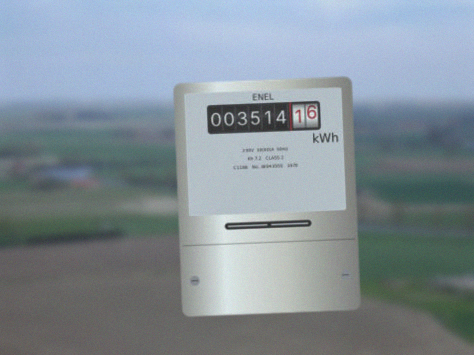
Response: 3514.16 kWh
